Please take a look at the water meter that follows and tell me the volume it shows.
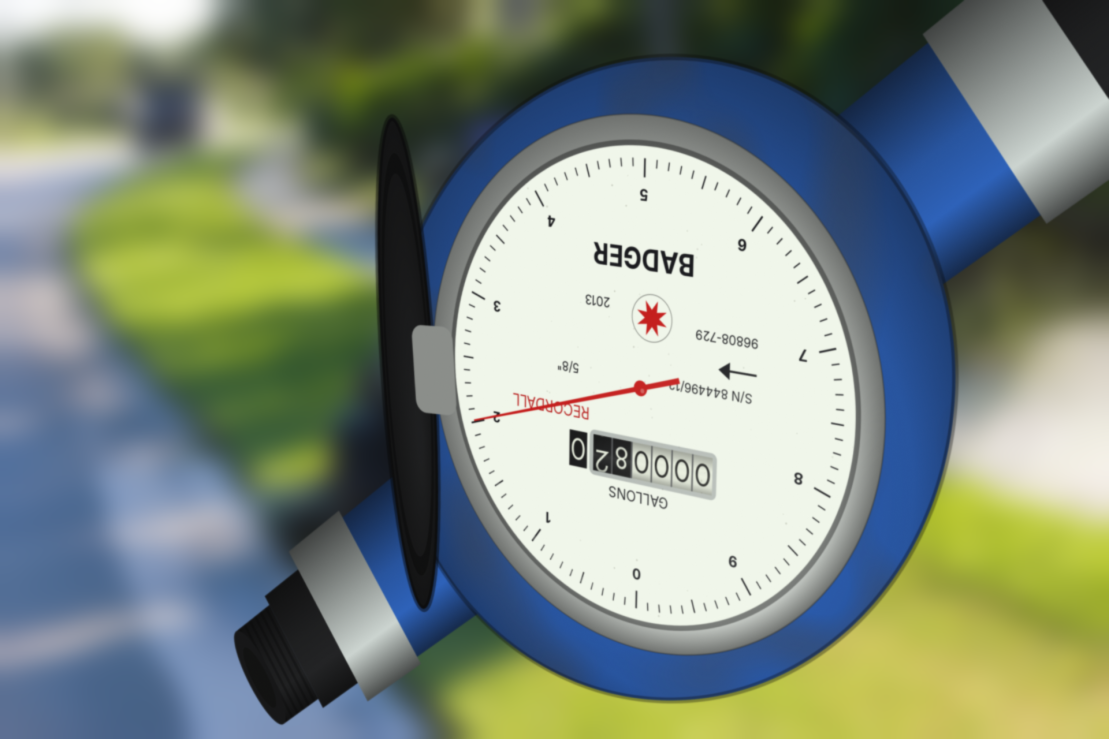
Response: 822.0 gal
